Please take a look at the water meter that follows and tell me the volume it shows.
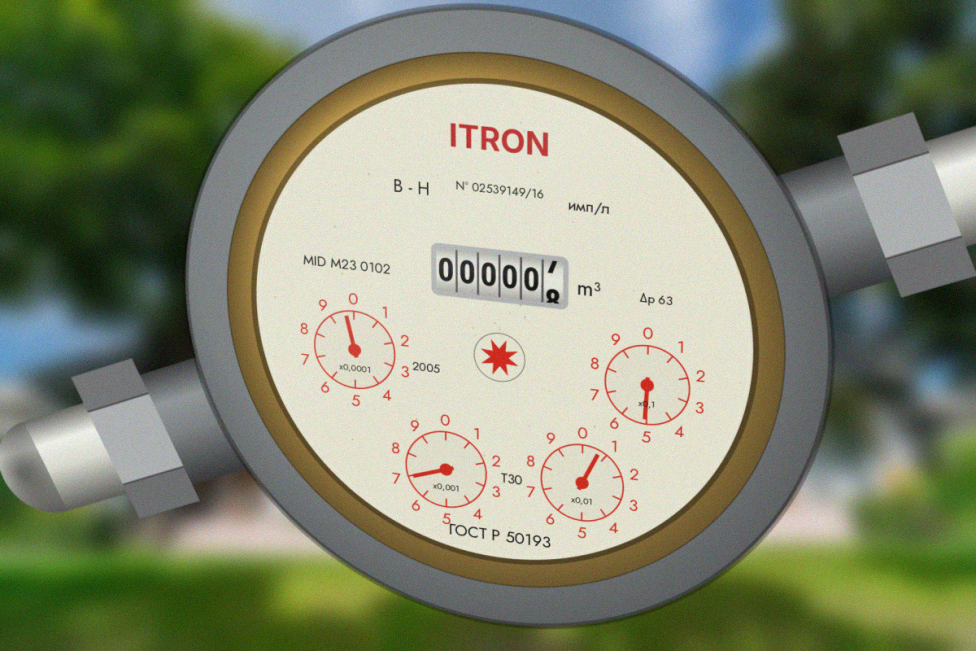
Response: 7.5069 m³
